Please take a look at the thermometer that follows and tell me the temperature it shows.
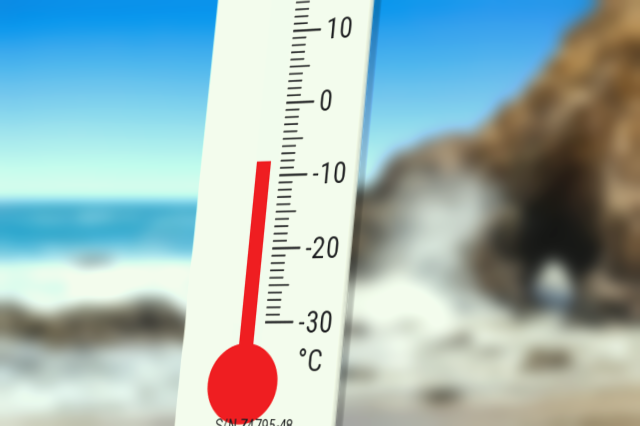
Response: -8 °C
